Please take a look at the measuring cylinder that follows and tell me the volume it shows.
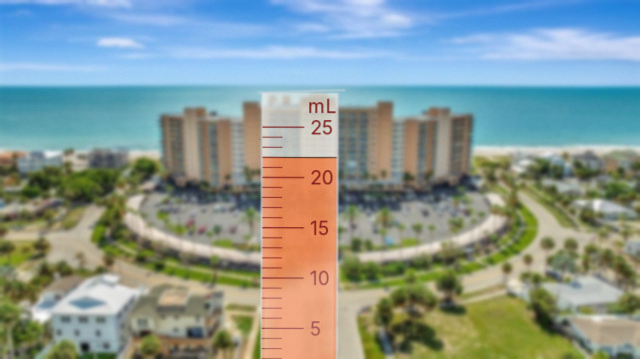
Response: 22 mL
